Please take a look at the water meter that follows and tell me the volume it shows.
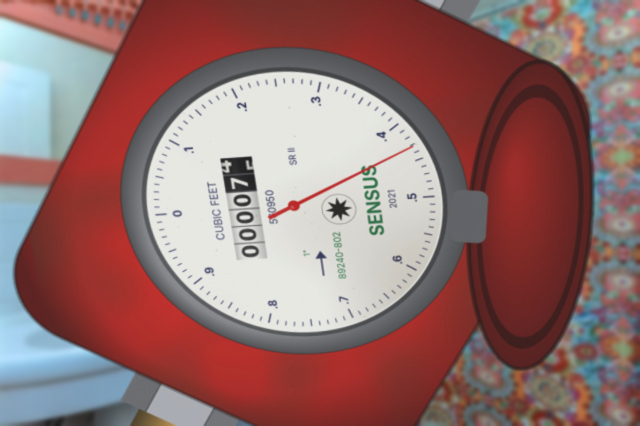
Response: 74.43 ft³
